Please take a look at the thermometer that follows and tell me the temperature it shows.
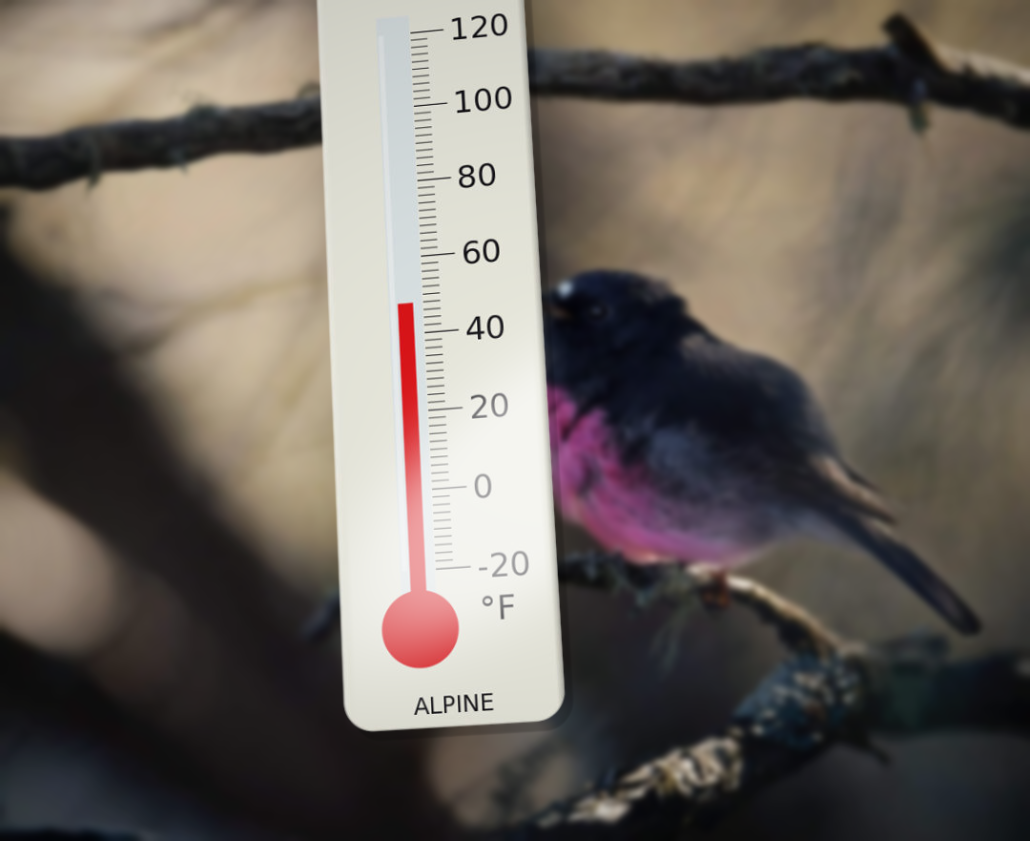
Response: 48 °F
